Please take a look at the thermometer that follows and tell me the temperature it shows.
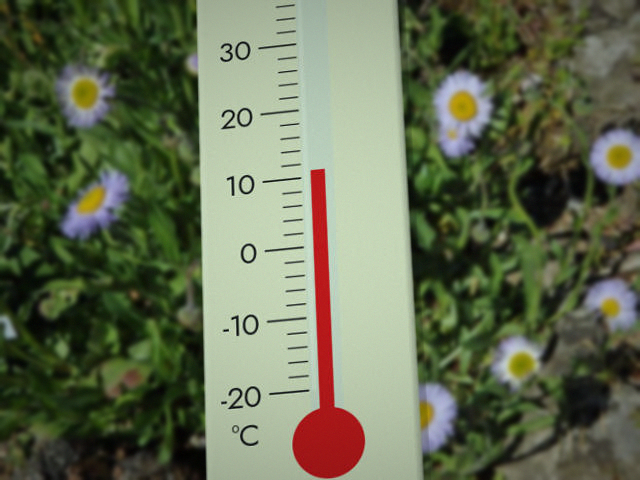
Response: 11 °C
